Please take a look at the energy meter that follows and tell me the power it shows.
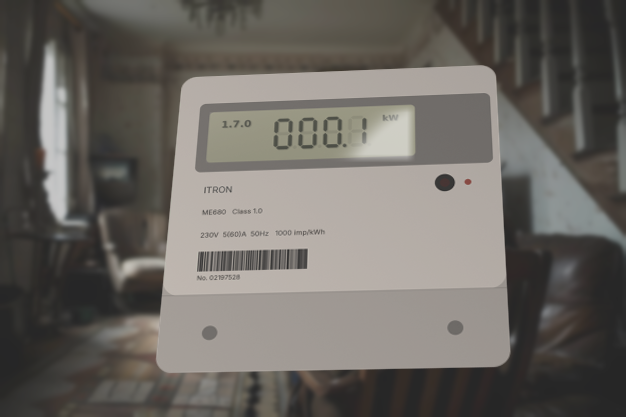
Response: 0.1 kW
